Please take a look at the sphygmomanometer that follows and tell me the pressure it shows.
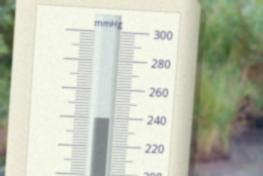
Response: 240 mmHg
